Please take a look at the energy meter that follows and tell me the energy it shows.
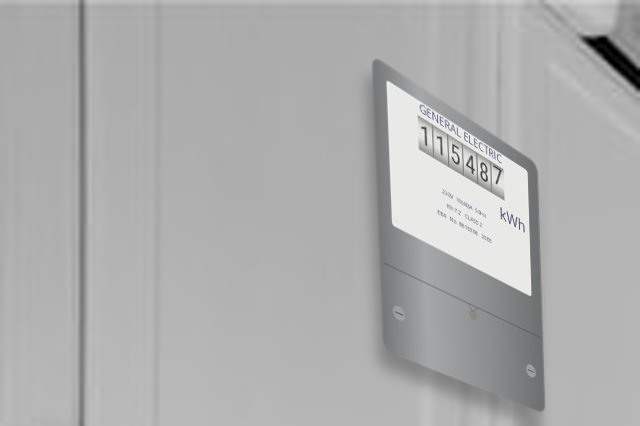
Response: 115487 kWh
